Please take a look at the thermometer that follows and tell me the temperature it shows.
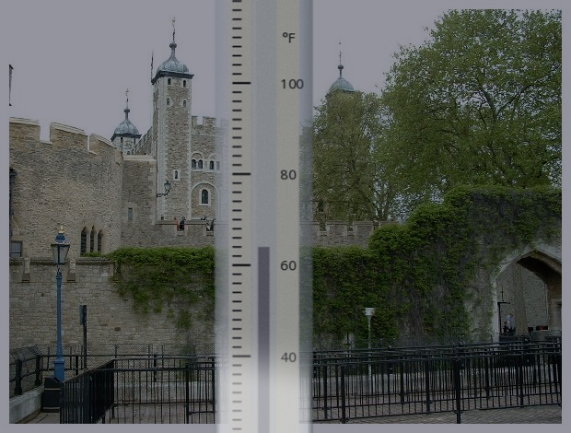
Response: 64 °F
